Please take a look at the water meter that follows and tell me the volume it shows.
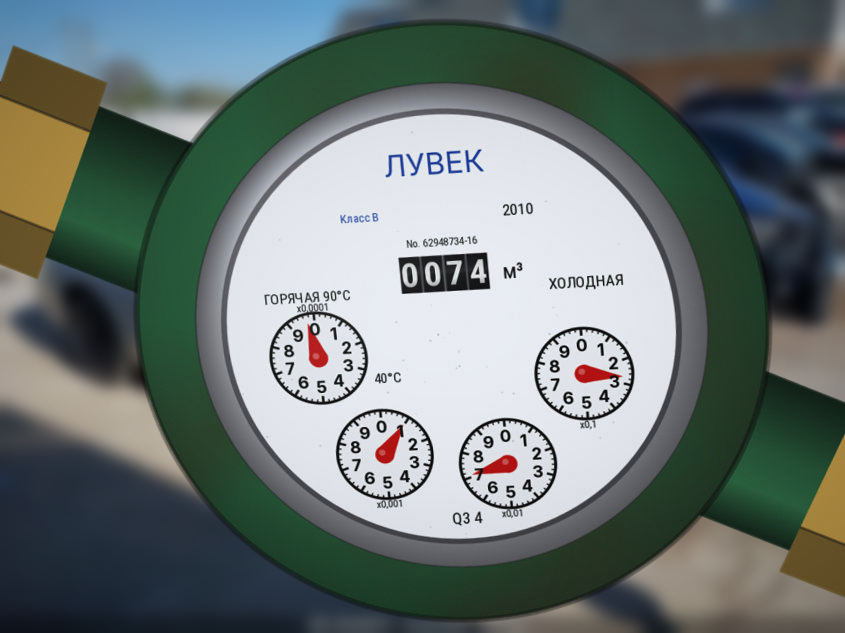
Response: 74.2709 m³
